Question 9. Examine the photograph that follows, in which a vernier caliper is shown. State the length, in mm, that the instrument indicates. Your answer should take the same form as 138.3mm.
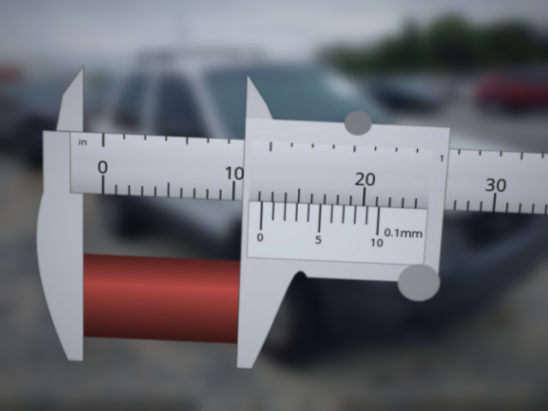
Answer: 12.2mm
